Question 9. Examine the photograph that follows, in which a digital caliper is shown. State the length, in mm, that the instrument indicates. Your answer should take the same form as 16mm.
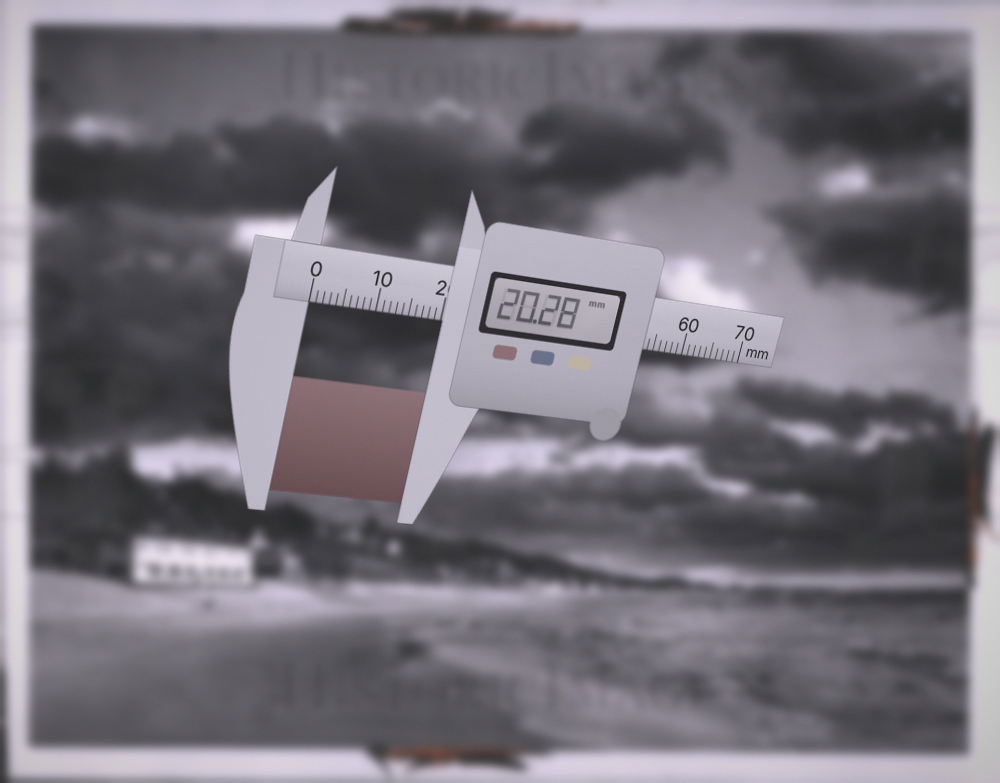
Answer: 20.28mm
